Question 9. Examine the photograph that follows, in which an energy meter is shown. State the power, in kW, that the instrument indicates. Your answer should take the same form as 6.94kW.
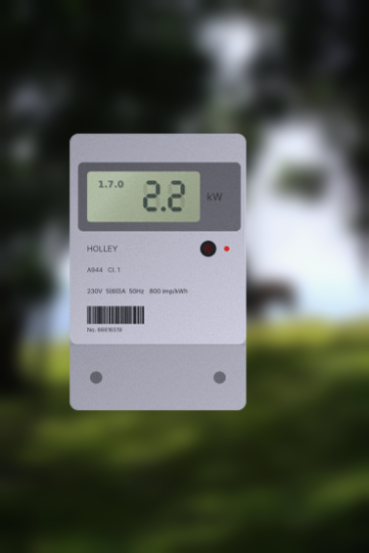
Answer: 2.2kW
